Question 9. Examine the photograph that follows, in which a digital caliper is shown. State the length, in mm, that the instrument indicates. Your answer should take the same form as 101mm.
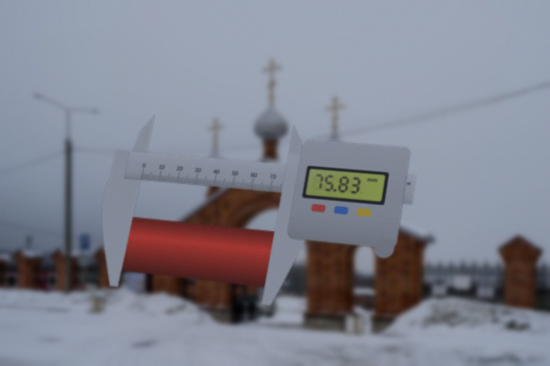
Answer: 75.83mm
